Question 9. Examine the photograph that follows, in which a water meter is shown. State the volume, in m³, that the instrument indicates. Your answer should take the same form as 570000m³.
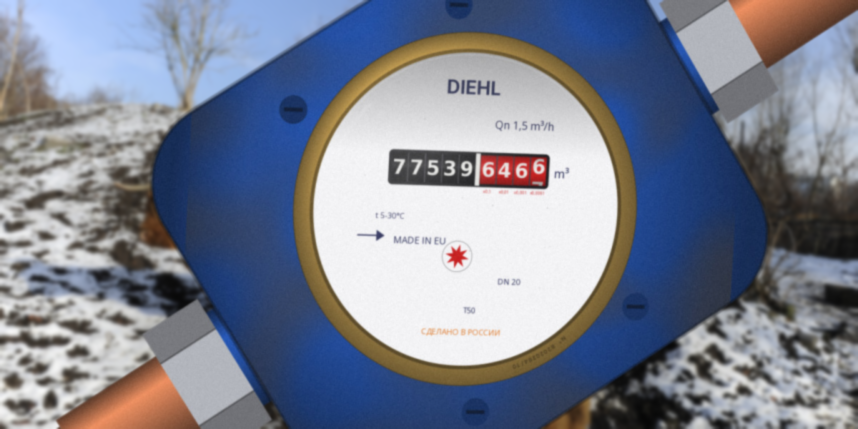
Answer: 77539.6466m³
